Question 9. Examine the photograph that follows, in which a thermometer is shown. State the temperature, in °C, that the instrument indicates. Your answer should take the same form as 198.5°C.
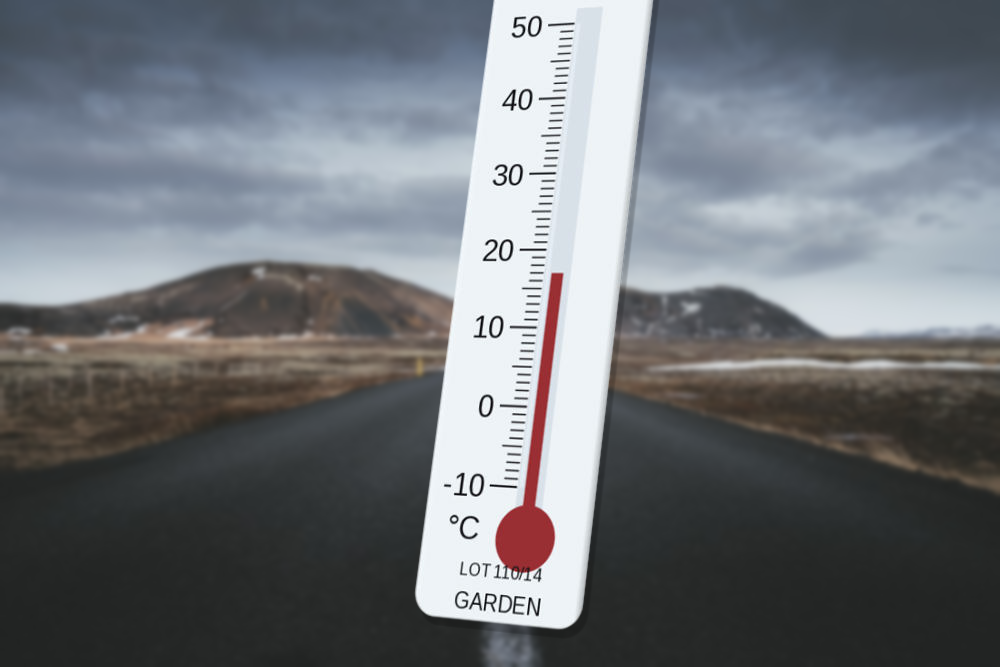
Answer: 17°C
